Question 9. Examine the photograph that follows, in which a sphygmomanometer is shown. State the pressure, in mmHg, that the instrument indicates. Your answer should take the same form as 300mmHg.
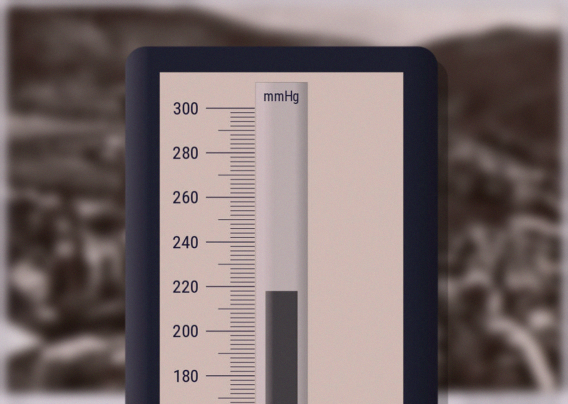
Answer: 218mmHg
